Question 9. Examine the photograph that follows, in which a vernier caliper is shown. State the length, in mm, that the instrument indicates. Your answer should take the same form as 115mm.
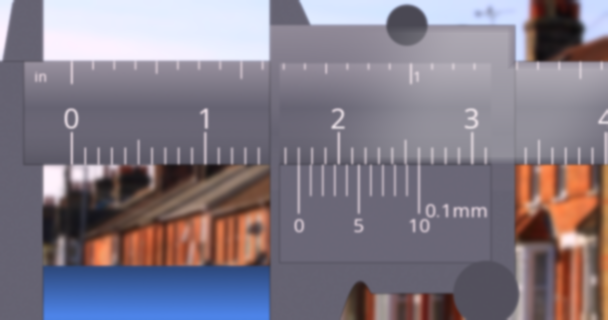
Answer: 17.0mm
